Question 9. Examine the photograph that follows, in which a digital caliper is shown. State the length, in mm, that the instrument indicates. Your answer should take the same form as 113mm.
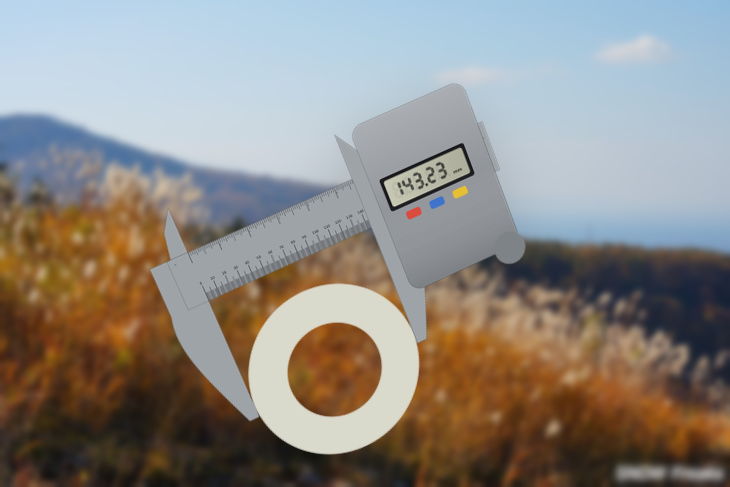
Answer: 143.23mm
